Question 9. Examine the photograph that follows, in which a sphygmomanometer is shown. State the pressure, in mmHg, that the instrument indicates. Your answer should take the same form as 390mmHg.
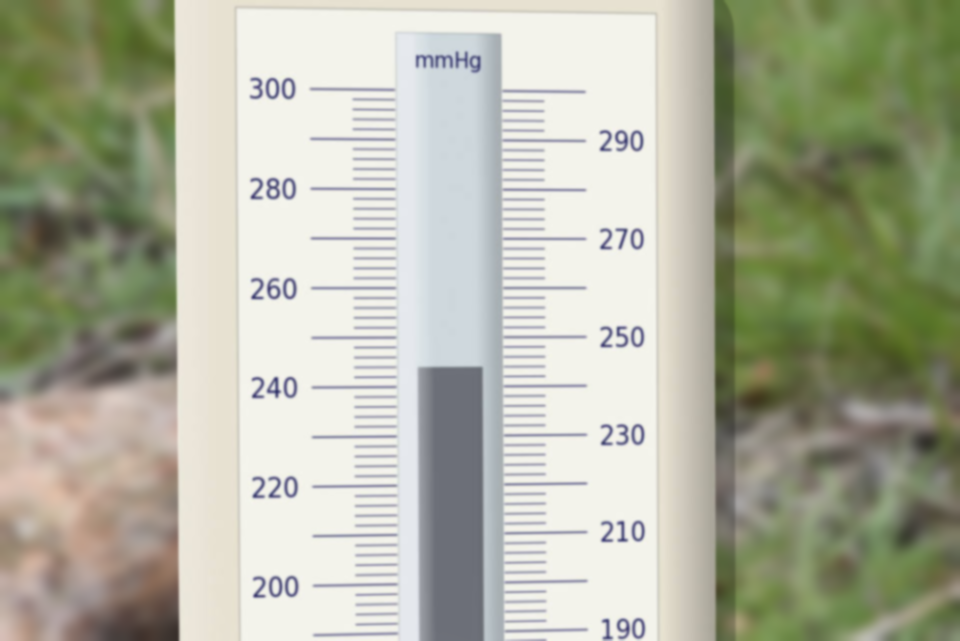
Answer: 244mmHg
